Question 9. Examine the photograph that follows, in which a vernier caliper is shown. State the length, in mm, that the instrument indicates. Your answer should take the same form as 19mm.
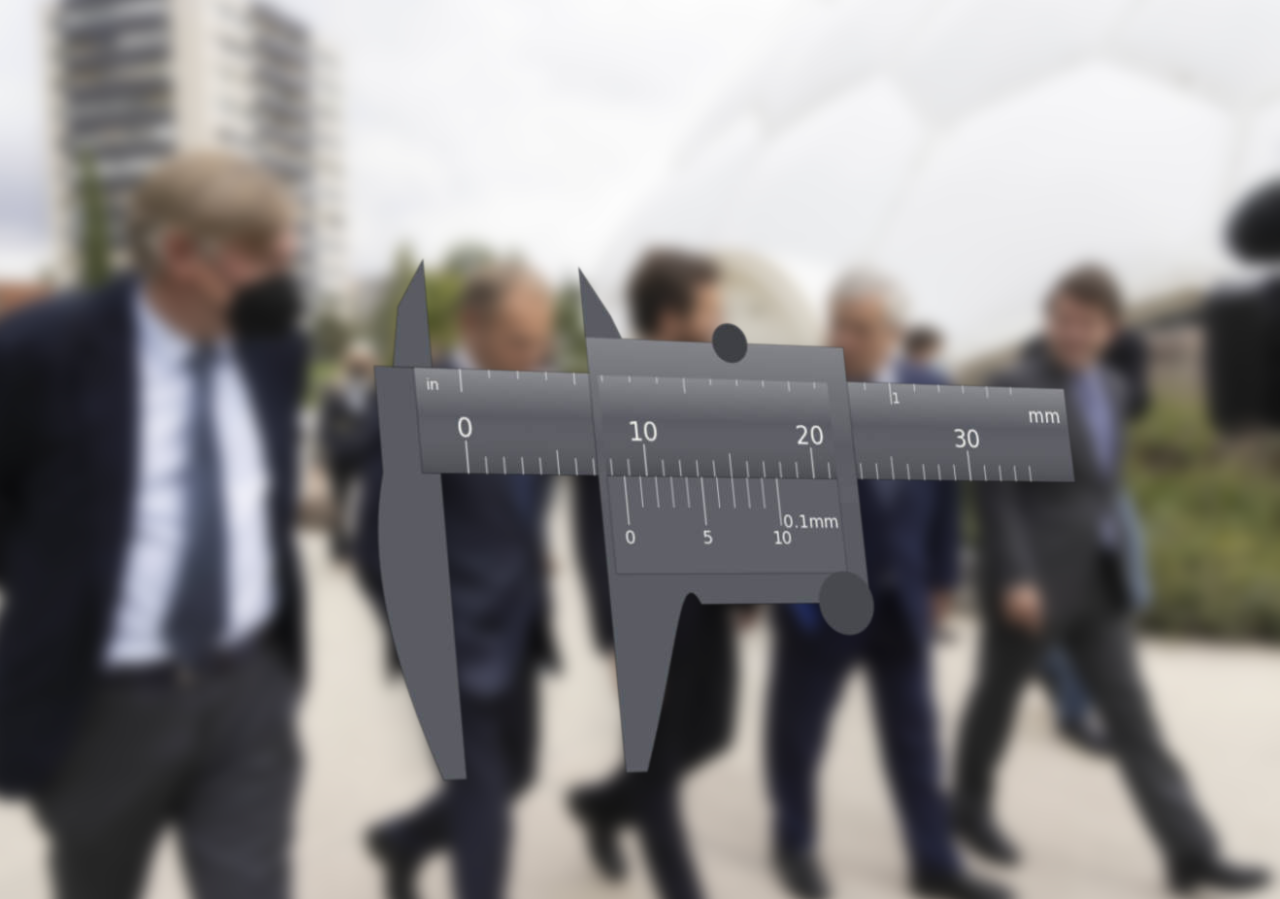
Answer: 8.7mm
